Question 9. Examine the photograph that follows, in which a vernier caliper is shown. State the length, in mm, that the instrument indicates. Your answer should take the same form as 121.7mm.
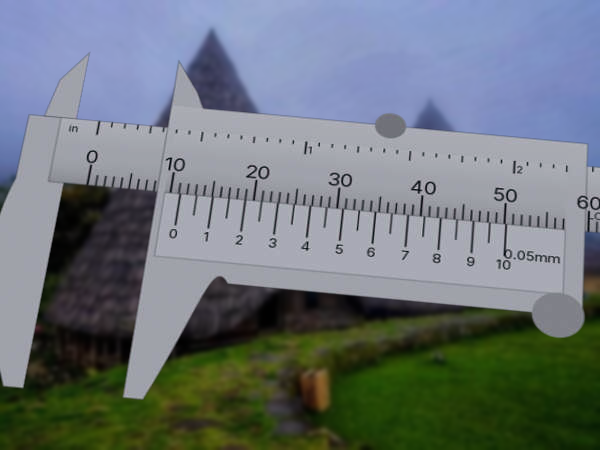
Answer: 11.2mm
